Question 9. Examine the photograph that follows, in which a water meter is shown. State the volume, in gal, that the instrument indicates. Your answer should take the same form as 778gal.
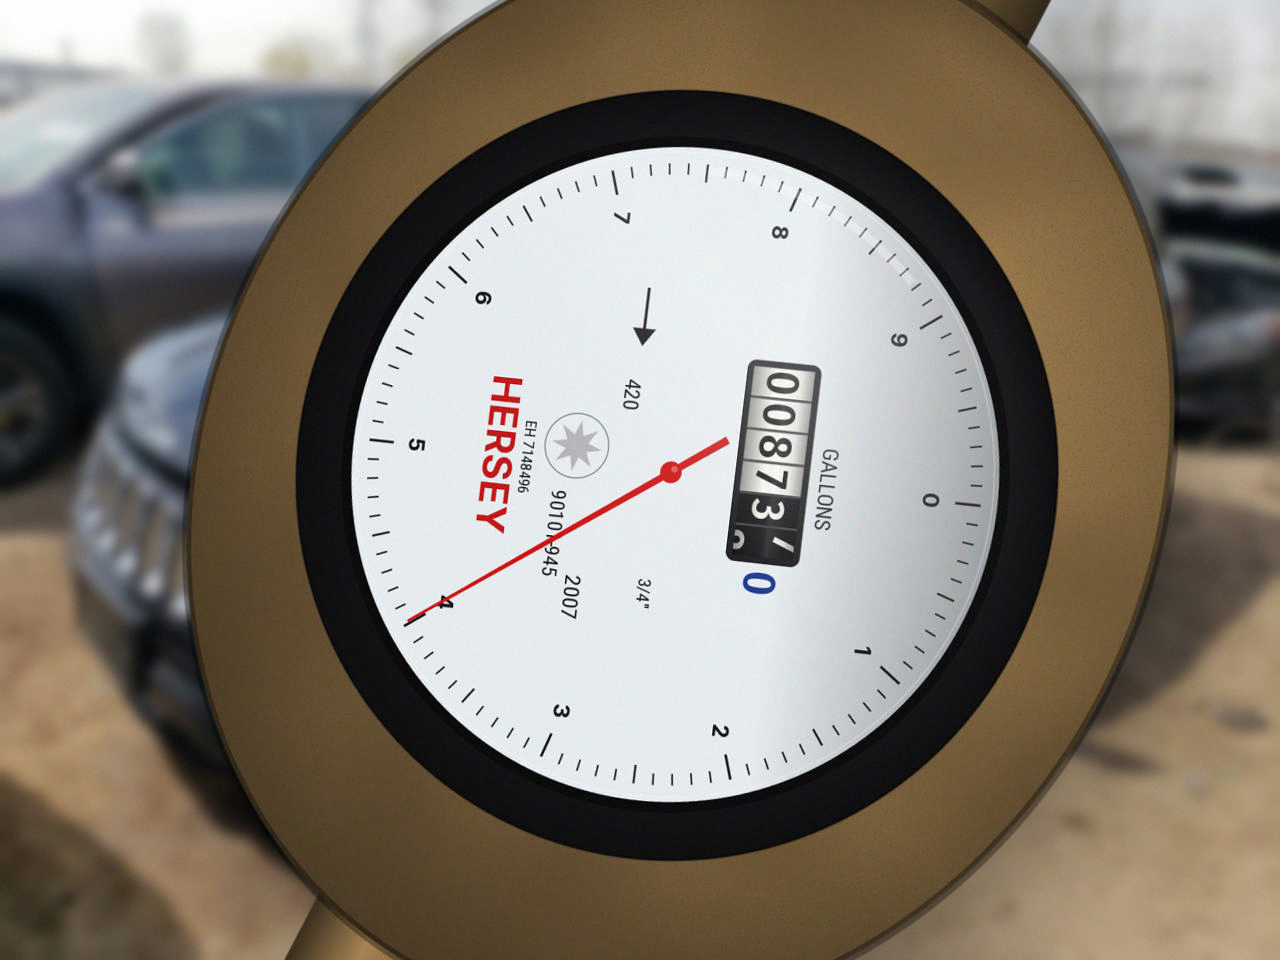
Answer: 87374.0gal
